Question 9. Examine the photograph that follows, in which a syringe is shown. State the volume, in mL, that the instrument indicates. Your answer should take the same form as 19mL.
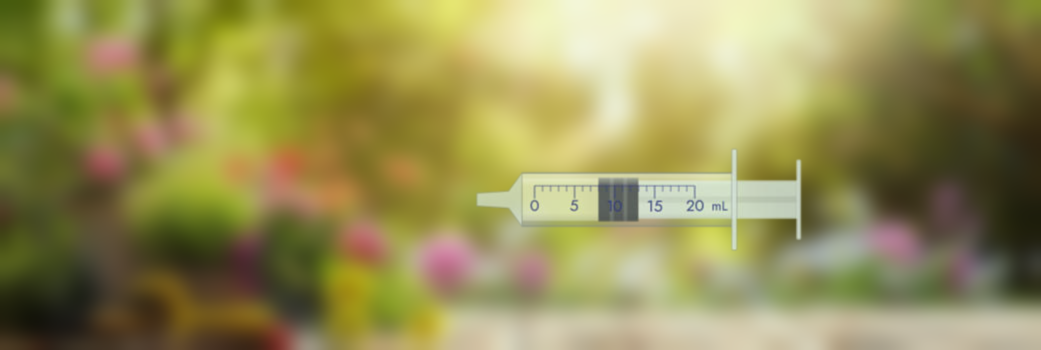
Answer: 8mL
